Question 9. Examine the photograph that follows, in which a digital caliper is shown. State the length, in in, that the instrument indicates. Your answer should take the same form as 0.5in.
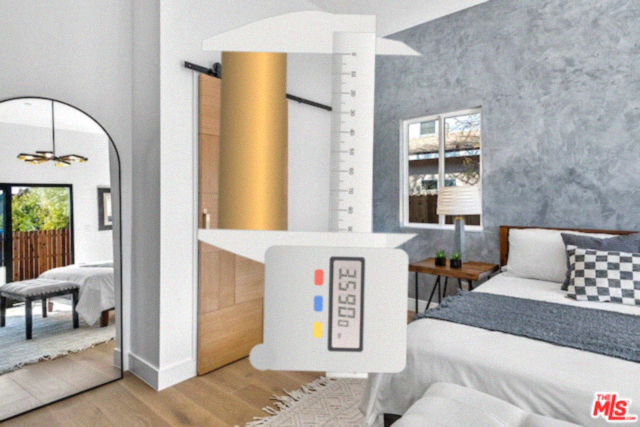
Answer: 3.5900in
